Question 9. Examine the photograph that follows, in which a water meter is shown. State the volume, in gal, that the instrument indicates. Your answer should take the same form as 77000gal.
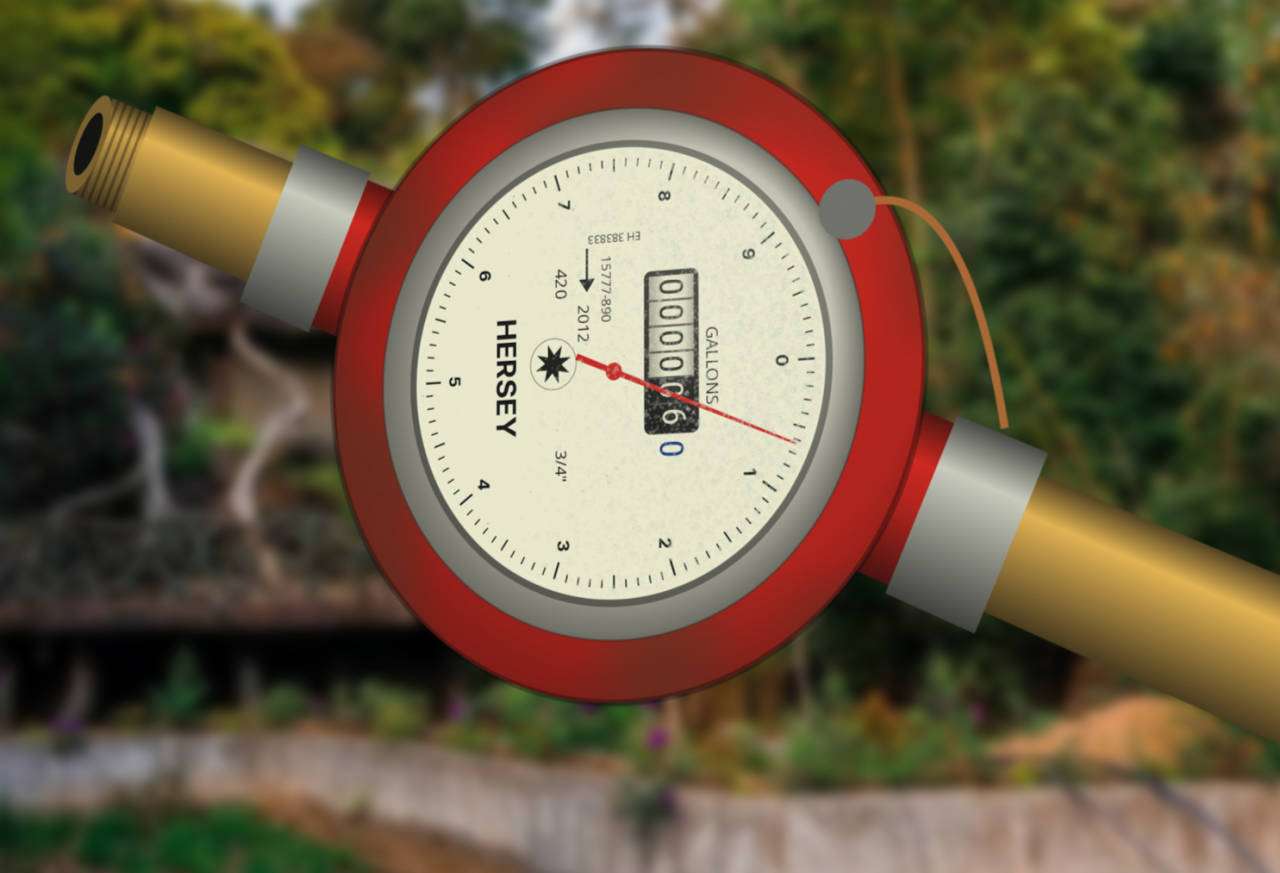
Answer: 60.6gal
